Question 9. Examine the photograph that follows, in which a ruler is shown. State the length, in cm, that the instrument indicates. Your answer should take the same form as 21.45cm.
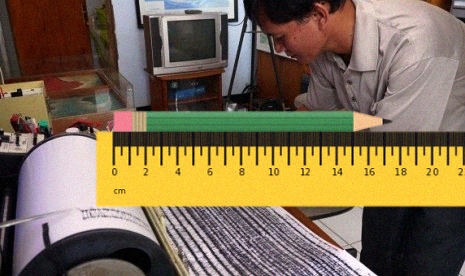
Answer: 17.5cm
